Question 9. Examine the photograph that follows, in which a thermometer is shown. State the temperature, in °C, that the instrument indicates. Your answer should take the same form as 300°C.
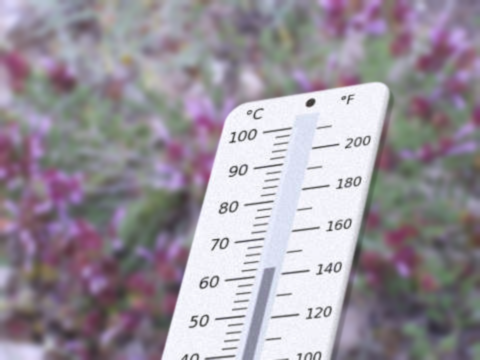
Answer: 62°C
